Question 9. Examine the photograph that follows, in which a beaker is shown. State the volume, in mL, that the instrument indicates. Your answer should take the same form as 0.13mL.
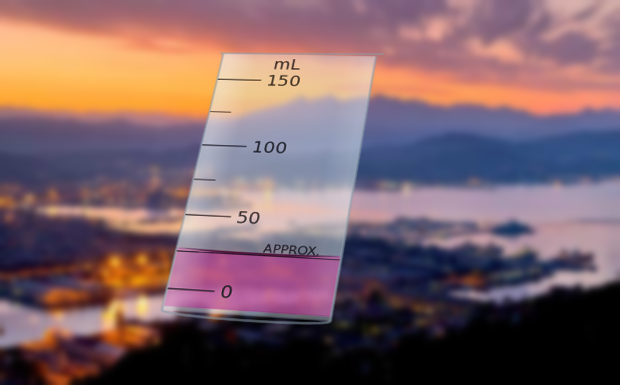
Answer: 25mL
